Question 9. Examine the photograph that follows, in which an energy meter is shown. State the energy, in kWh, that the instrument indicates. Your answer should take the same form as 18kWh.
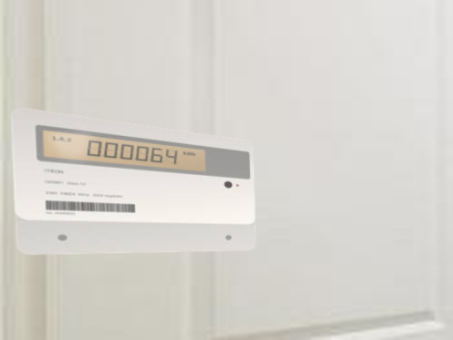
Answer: 64kWh
